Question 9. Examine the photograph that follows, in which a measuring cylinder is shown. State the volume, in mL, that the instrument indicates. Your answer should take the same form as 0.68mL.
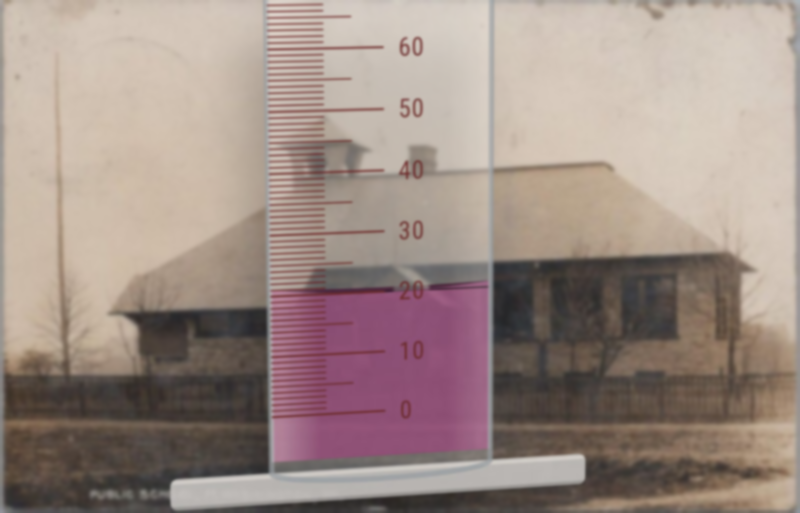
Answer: 20mL
